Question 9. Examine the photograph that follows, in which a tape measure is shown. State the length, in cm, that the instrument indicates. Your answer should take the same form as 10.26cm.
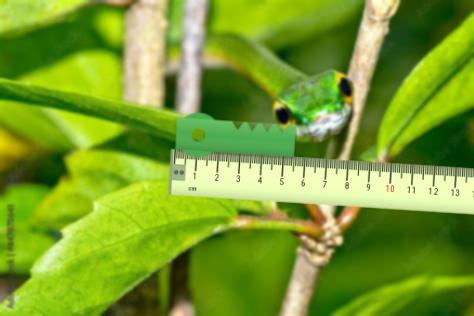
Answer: 5.5cm
